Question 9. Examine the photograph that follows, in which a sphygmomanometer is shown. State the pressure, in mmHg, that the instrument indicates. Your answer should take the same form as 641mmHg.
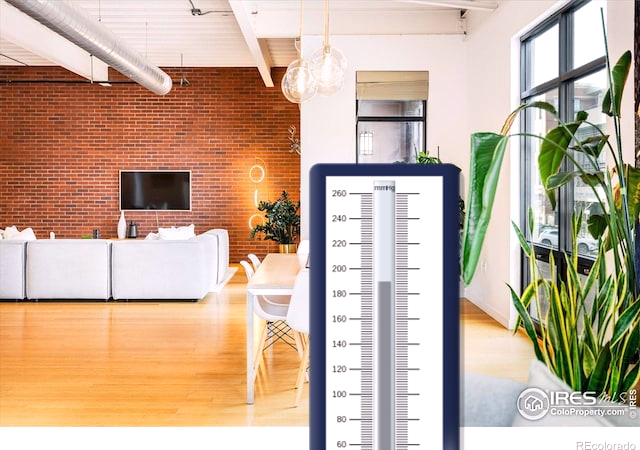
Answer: 190mmHg
